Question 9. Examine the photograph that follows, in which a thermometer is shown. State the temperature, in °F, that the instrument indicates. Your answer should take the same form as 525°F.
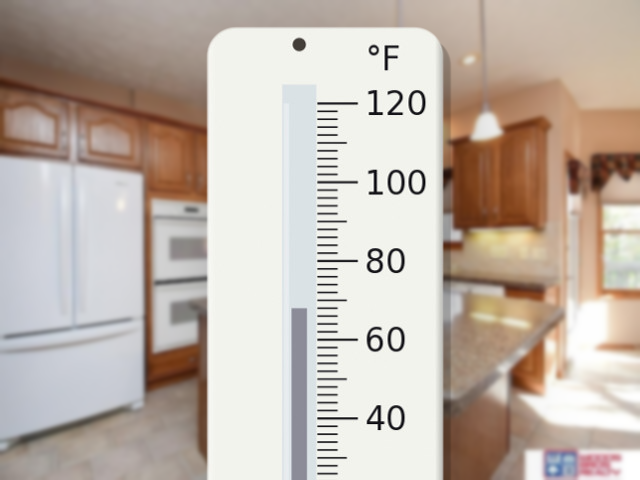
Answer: 68°F
